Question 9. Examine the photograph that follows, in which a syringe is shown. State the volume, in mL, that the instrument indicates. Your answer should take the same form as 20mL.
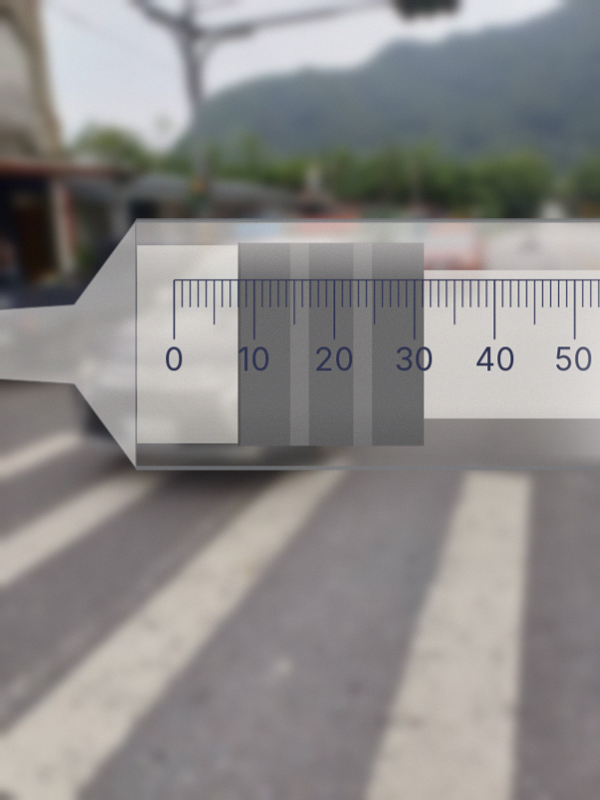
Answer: 8mL
